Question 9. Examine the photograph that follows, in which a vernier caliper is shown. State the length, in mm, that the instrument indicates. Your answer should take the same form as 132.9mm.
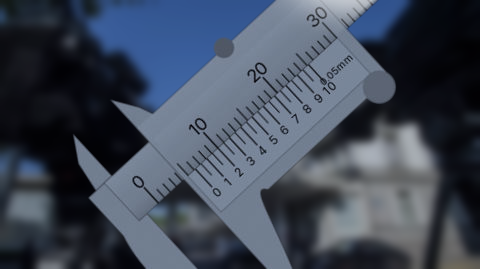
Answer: 6.2mm
